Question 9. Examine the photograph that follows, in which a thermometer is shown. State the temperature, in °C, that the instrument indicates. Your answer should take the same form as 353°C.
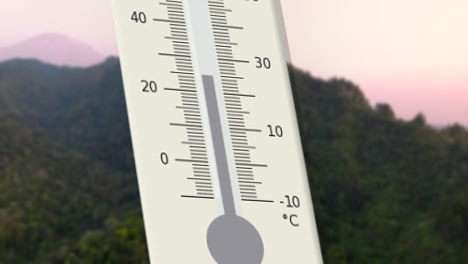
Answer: 25°C
